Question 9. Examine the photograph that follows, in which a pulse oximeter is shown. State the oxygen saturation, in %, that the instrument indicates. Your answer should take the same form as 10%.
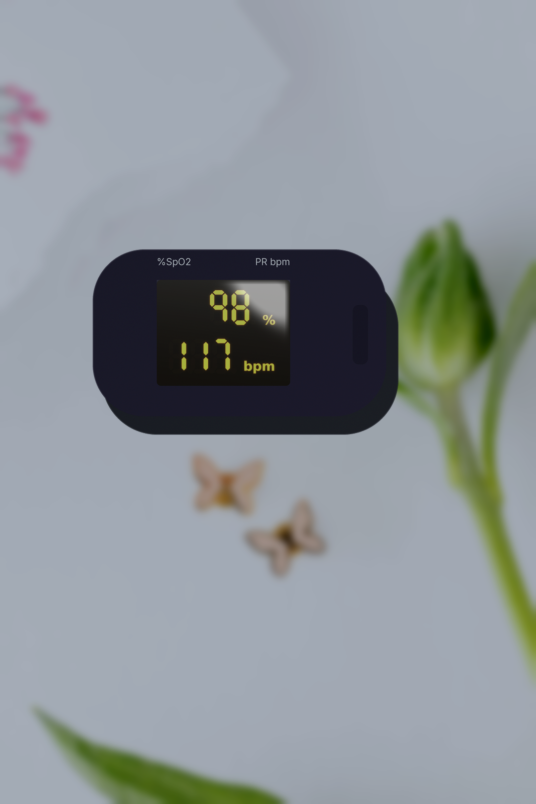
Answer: 98%
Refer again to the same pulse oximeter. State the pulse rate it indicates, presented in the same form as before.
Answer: 117bpm
